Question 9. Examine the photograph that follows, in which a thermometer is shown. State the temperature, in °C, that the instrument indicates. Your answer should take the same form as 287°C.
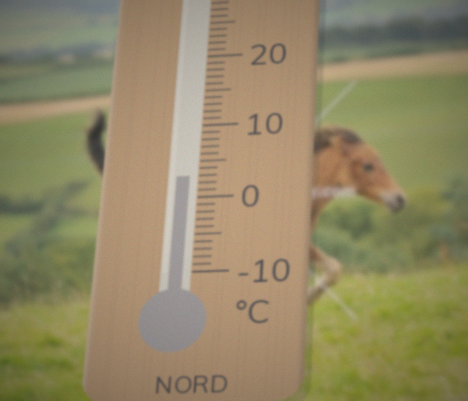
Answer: 3°C
